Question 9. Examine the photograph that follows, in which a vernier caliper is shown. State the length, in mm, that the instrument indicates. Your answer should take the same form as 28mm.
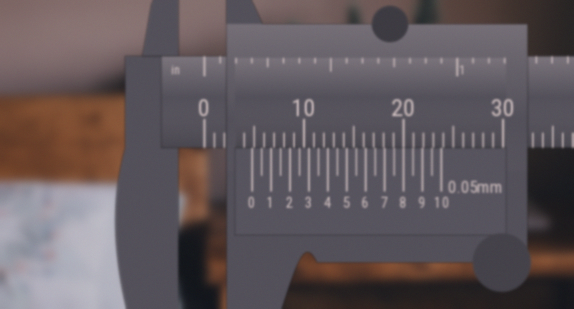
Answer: 4.8mm
